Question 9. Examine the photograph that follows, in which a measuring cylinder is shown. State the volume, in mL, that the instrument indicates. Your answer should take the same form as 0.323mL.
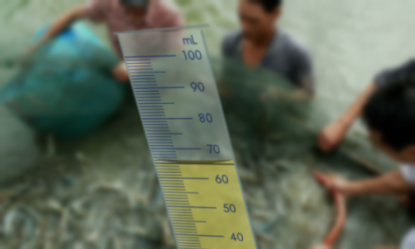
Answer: 65mL
